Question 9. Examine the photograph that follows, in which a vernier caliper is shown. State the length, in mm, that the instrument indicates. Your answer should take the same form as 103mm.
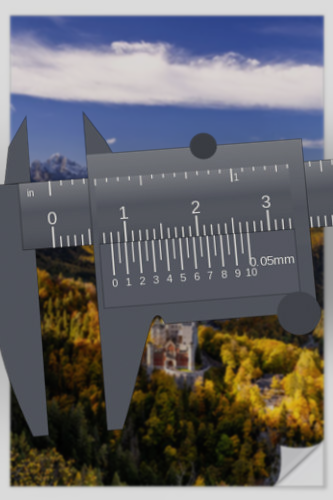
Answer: 8.0mm
